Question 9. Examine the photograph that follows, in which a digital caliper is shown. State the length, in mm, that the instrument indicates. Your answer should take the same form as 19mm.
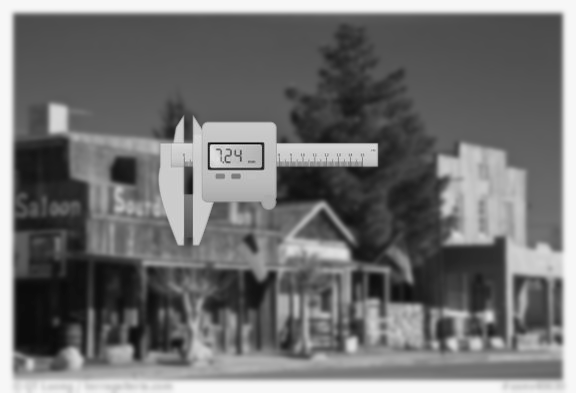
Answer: 7.24mm
